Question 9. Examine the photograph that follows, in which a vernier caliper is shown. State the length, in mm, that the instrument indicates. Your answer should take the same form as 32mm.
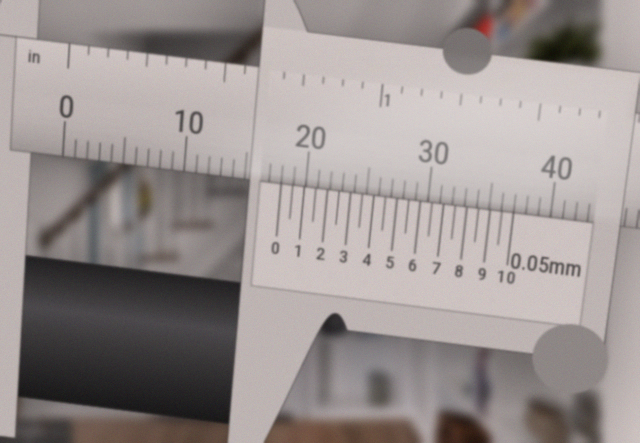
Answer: 18.0mm
